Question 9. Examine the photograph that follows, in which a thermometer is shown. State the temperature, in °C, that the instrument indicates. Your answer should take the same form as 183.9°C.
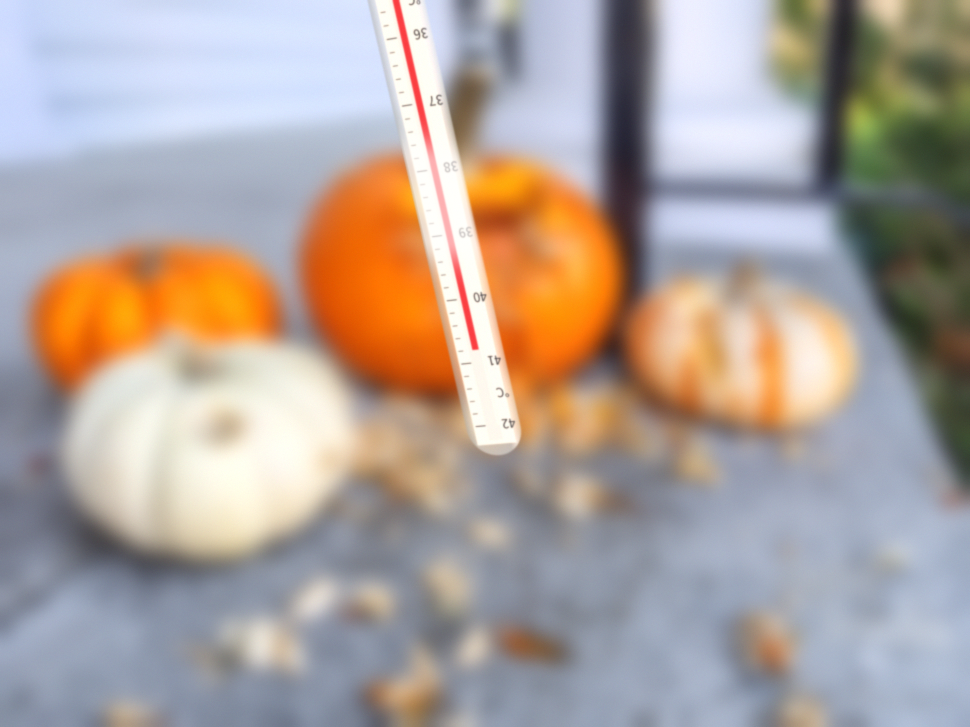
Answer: 40.8°C
